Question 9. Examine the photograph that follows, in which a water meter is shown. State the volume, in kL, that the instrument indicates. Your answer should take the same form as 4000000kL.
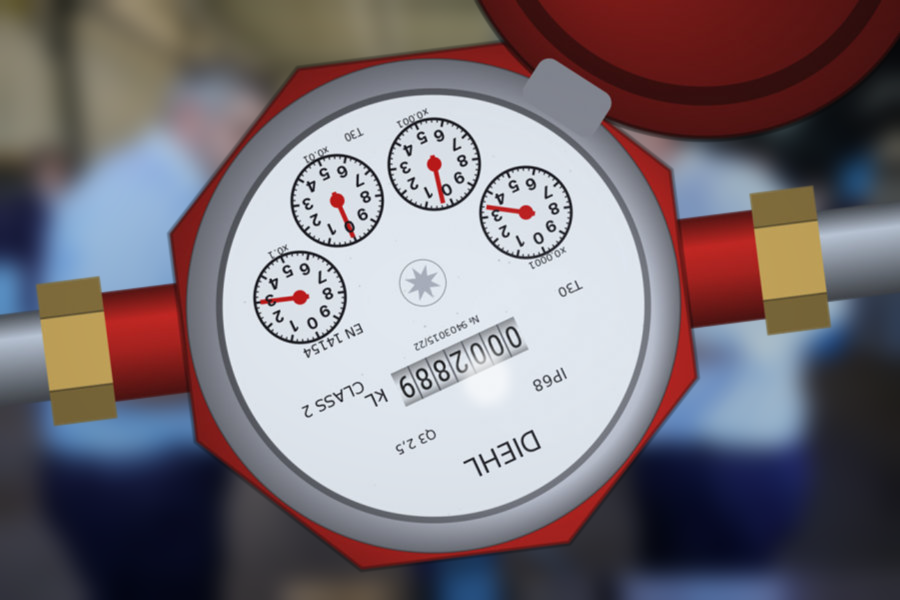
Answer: 2889.3003kL
